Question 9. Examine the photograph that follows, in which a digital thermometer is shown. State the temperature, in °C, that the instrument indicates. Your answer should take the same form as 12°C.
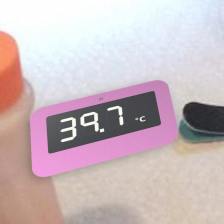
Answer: 39.7°C
